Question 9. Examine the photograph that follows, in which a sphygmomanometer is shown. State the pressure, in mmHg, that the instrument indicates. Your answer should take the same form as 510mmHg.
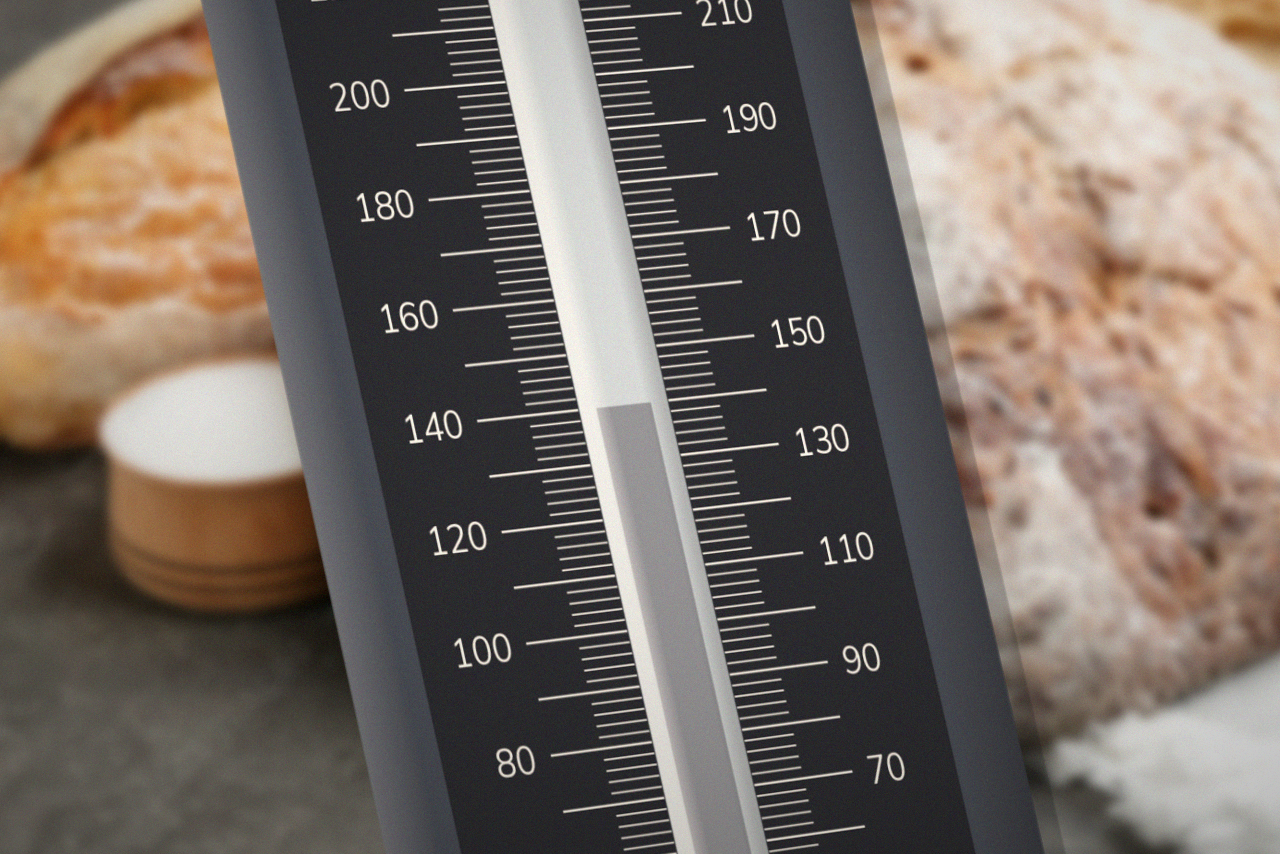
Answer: 140mmHg
